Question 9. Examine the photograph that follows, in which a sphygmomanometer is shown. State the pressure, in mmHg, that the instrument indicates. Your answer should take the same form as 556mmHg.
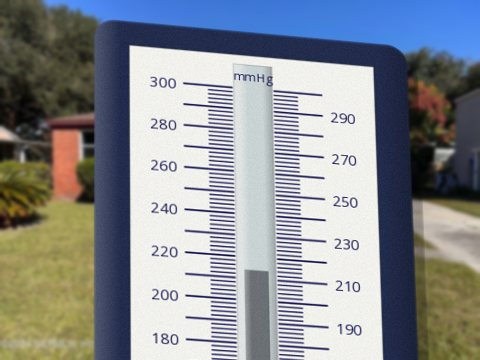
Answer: 214mmHg
